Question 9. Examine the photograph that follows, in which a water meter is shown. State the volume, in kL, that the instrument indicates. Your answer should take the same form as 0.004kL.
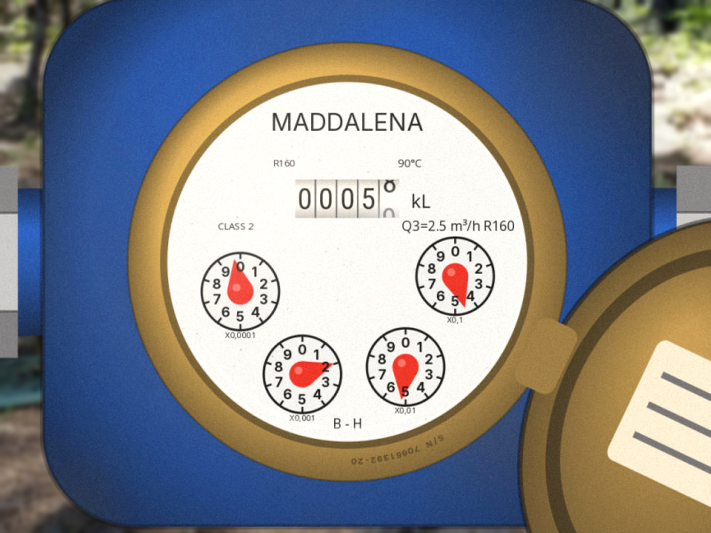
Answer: 58.4519kL
